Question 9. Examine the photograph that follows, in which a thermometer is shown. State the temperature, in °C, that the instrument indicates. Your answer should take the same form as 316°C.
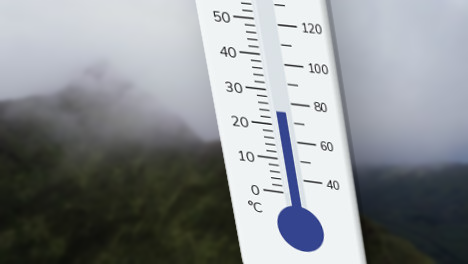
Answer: 24°C
